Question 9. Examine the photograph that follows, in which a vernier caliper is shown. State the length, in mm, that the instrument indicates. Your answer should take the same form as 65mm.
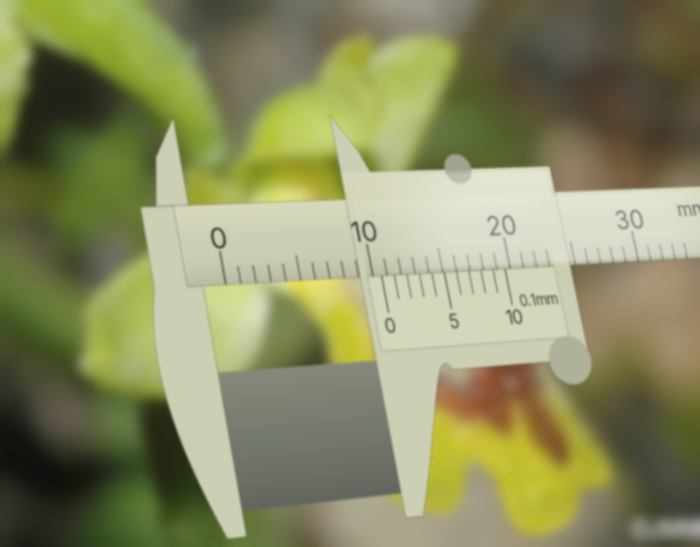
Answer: 10.6mm
